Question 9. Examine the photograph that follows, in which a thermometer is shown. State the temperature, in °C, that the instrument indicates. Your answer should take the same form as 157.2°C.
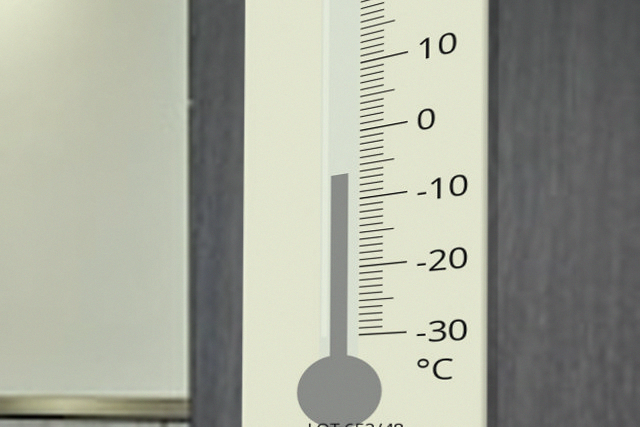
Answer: -6°C
